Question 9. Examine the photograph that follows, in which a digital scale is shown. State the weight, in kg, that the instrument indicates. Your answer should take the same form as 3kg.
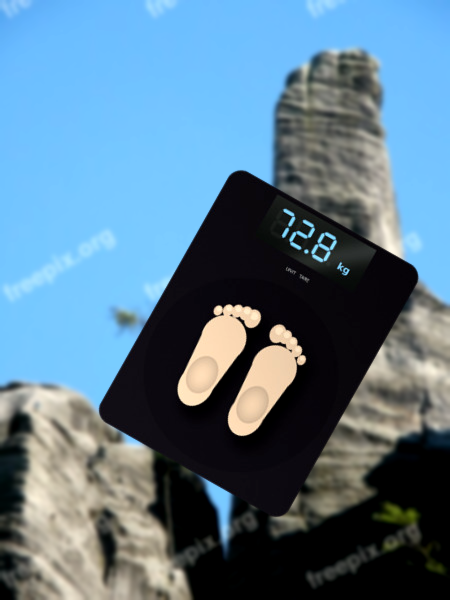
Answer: 72.8kg
